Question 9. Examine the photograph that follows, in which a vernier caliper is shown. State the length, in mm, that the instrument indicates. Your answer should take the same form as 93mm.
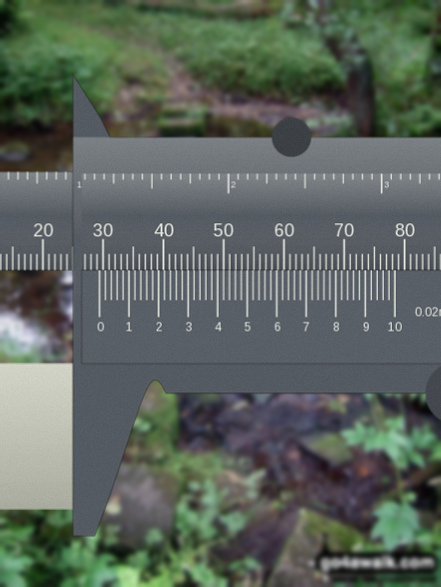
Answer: 29.4mm
